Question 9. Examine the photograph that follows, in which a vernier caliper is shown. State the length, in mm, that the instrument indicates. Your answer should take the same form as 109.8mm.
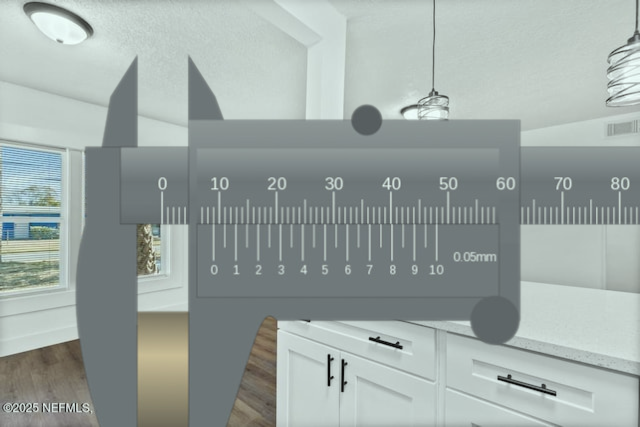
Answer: 9.0mm
